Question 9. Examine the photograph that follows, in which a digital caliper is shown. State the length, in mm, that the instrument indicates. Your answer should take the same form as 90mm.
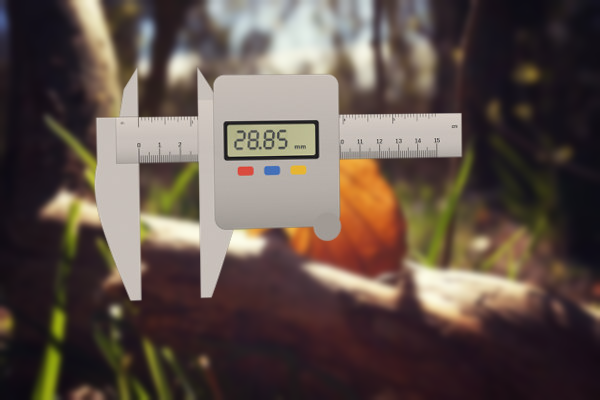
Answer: 28.85mm
